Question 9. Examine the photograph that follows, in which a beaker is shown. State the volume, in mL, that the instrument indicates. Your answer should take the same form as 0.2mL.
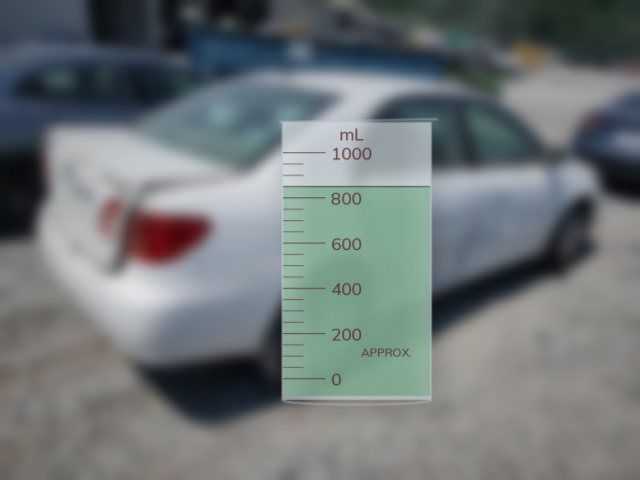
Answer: 850mL
